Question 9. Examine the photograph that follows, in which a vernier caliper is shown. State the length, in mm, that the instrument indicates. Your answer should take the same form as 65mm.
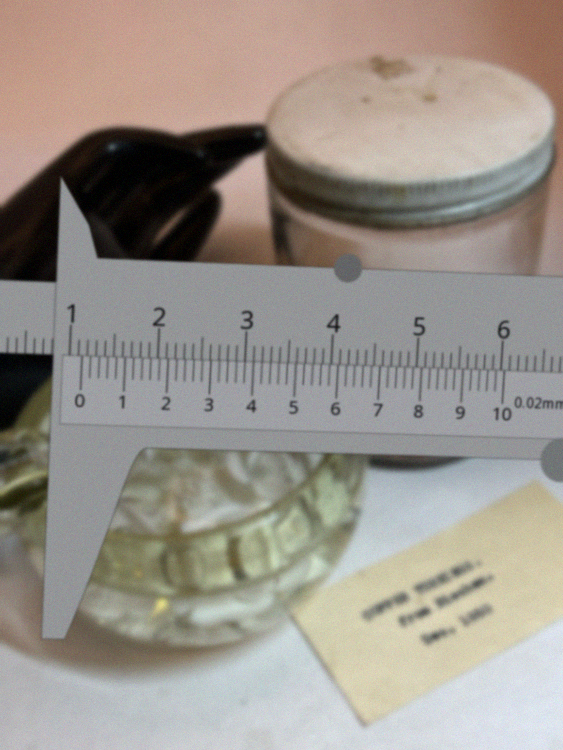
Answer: 11.4mm
